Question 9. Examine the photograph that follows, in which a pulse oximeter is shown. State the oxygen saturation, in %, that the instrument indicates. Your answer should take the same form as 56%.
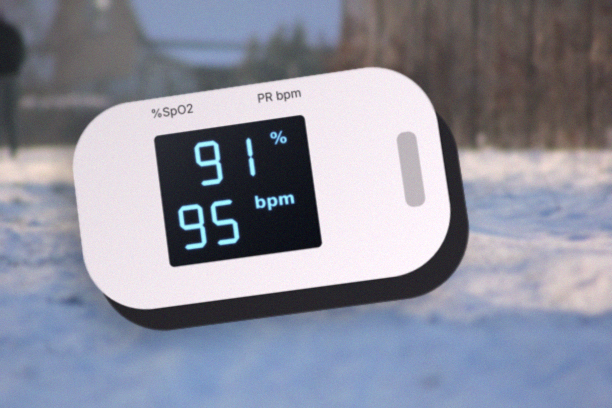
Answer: 91%
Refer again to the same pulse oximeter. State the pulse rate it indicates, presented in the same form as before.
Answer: 95bpm
